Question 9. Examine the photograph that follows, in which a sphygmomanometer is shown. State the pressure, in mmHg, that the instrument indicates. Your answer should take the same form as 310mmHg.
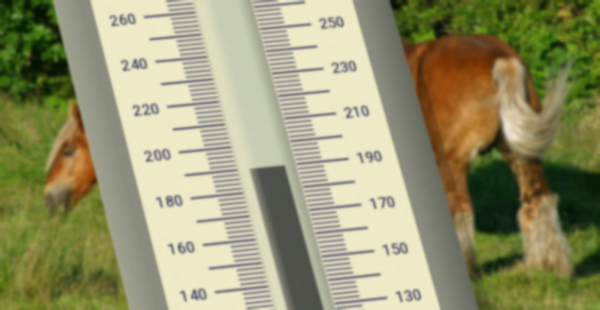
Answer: 190mmHg
